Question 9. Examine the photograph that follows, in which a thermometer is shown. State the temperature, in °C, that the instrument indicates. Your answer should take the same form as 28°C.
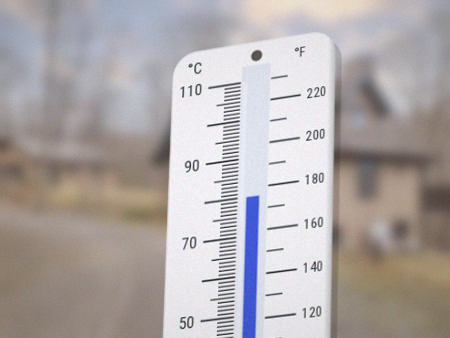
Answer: 80°C
